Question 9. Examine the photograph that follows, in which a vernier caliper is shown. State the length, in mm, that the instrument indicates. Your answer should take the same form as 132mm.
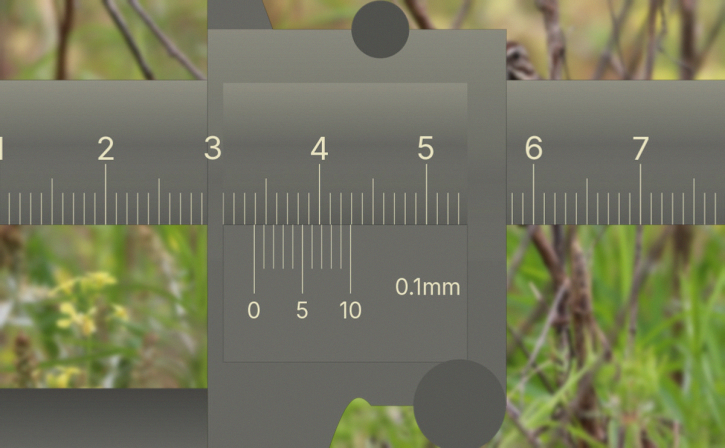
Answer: 33.9mm
